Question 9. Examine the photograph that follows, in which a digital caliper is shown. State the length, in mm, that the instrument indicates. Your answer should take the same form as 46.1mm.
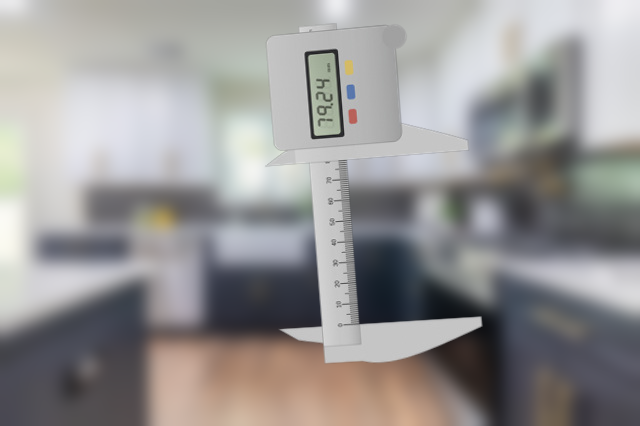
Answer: 79.24mm
